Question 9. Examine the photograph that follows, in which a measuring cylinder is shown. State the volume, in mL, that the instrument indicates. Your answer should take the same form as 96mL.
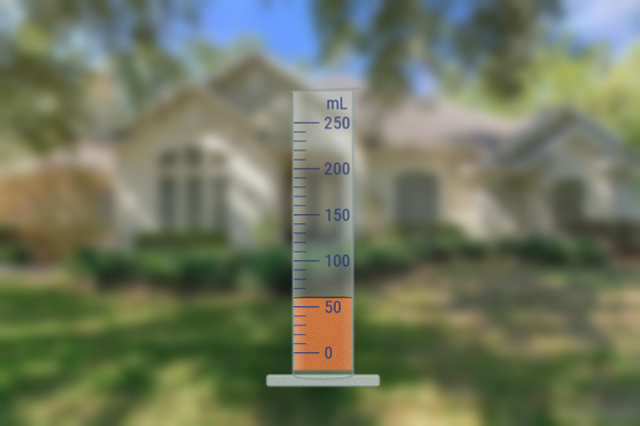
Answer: 60mL
